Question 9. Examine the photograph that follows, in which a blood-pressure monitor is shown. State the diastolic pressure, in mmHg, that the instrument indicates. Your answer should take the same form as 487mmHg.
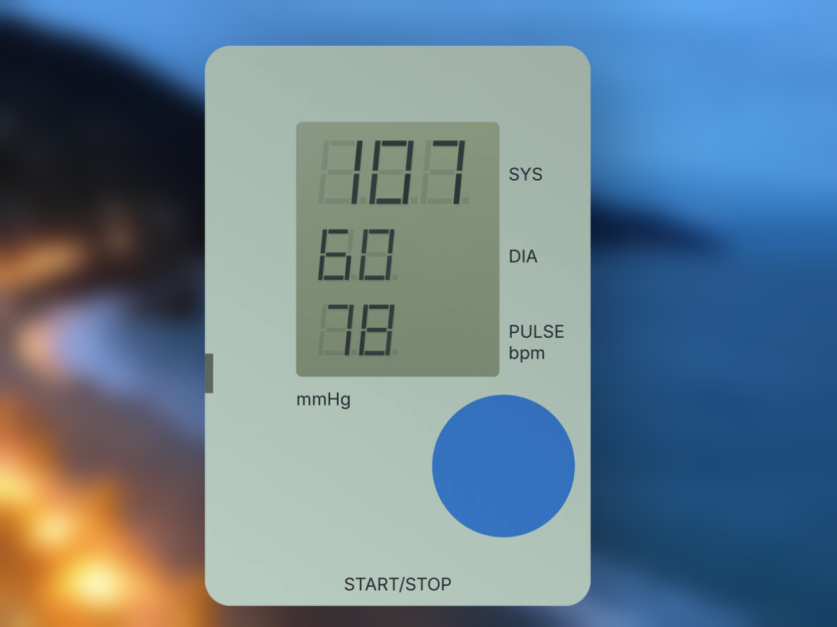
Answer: 60mmHg
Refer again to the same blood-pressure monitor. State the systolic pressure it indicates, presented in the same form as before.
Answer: 107mmHg
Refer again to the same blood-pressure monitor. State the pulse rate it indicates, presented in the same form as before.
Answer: 78bpm
